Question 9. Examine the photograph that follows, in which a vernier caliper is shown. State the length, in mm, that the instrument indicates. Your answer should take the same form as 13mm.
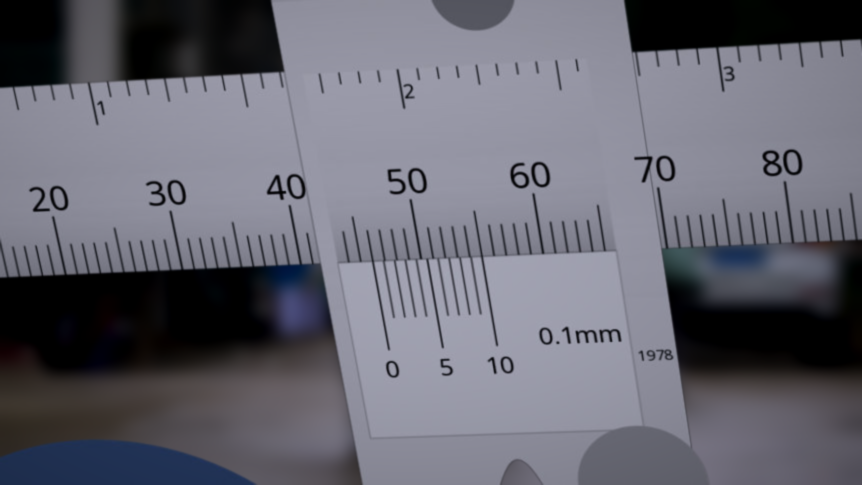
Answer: 46.0mm
